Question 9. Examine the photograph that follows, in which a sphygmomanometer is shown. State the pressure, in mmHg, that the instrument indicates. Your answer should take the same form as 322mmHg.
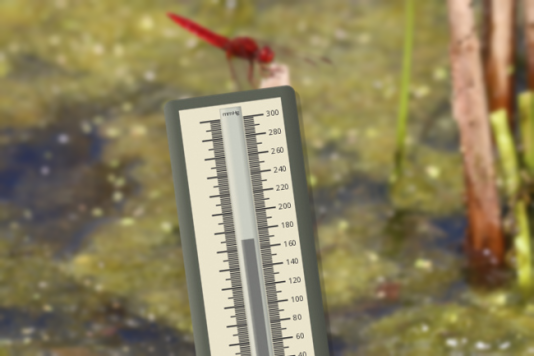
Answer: 170mmHg
